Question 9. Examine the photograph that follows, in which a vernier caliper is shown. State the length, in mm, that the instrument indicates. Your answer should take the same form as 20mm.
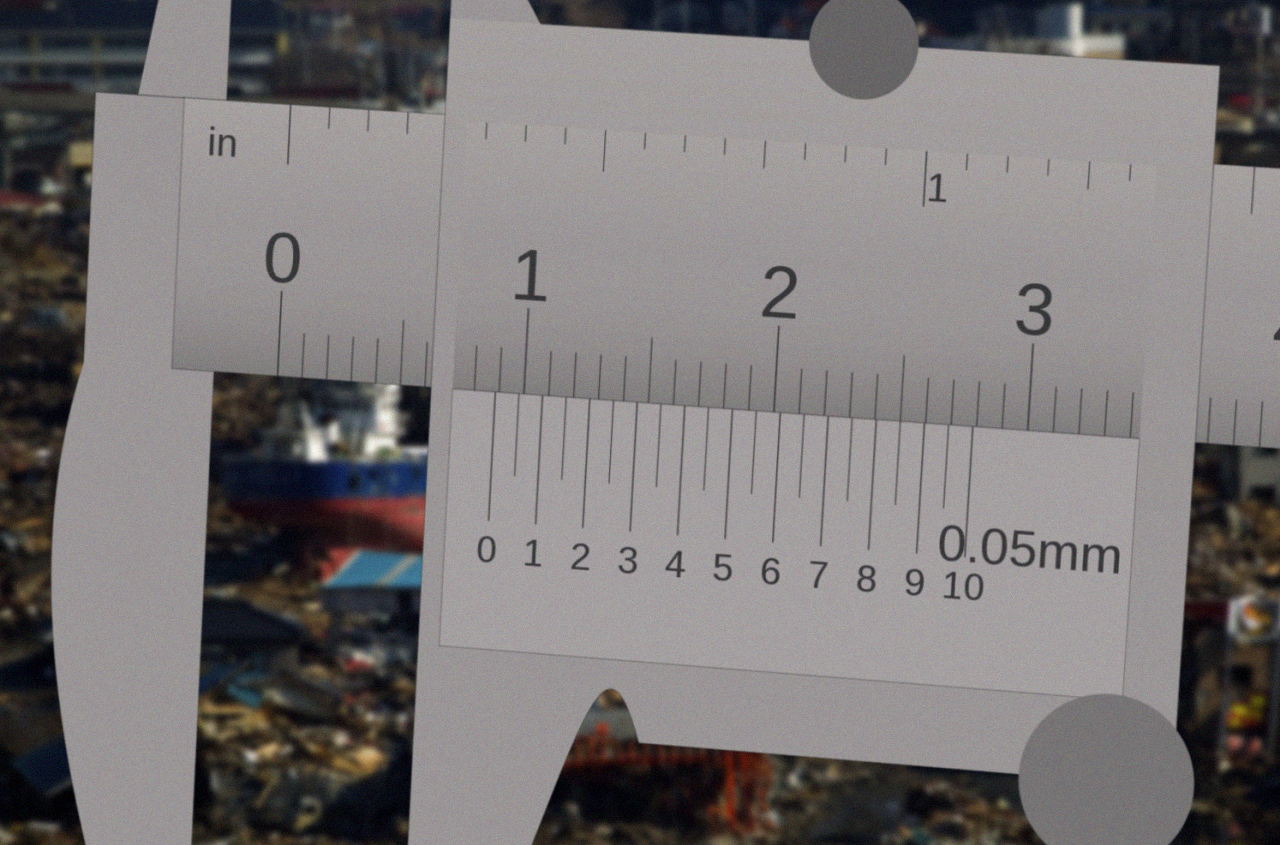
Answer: 8.85mm
